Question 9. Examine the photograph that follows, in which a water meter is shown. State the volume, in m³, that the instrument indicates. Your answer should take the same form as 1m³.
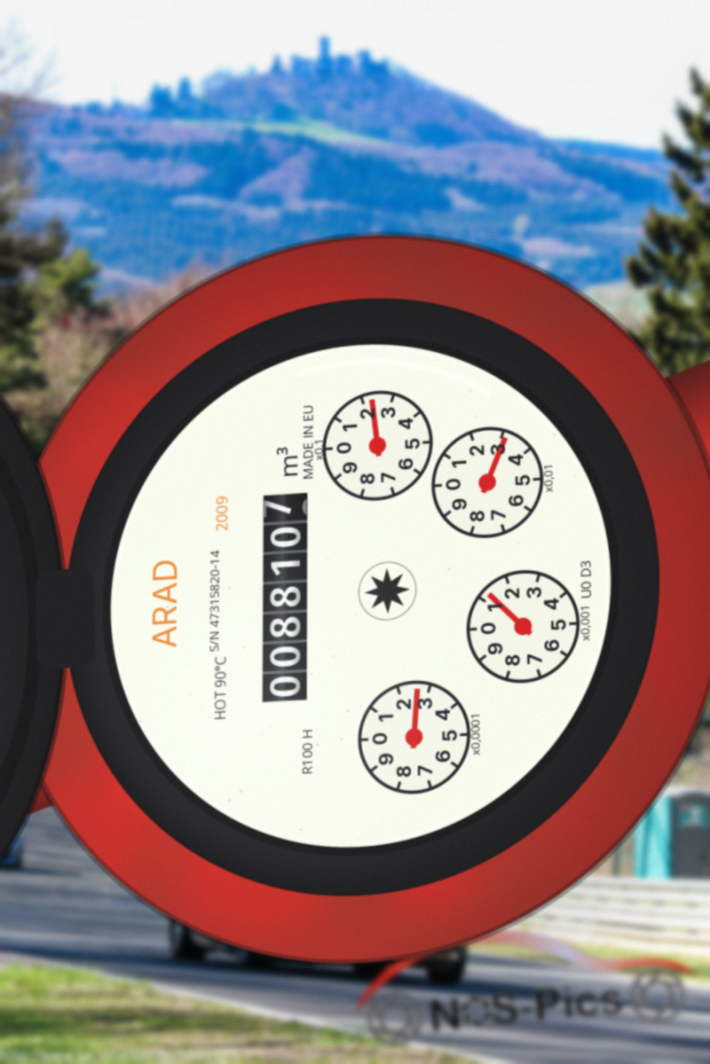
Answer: 88107.2312m³
